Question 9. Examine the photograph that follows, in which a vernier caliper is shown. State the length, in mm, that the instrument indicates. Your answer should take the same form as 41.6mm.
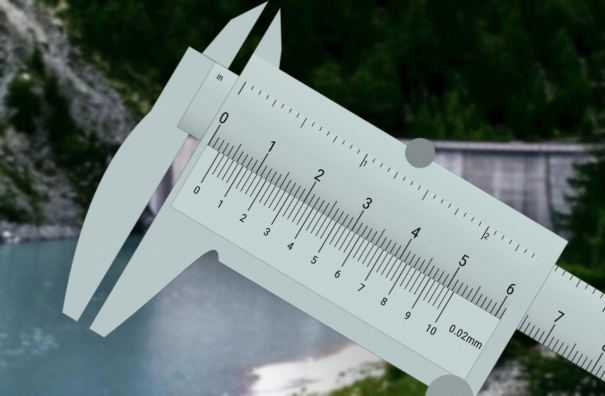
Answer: 2.4mm
